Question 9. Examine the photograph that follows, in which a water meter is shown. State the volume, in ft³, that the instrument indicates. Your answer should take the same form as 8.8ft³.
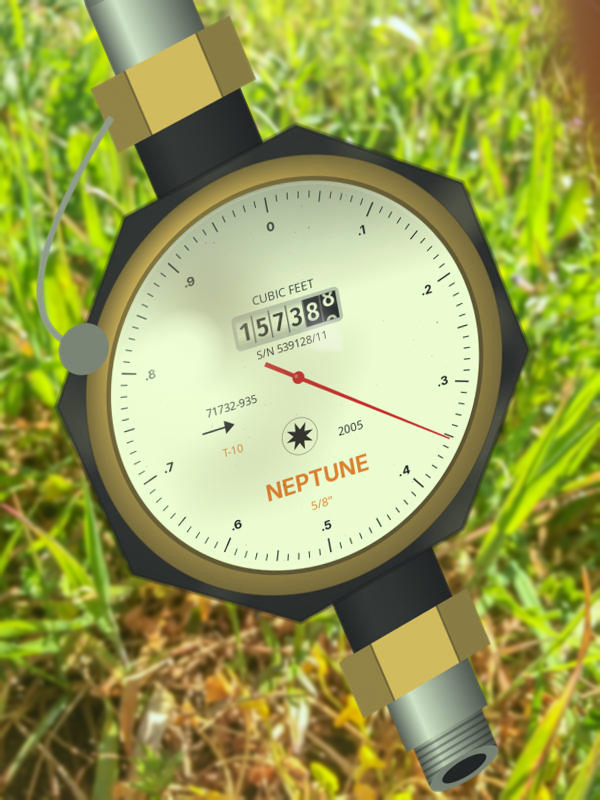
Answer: 157388.35ft³
